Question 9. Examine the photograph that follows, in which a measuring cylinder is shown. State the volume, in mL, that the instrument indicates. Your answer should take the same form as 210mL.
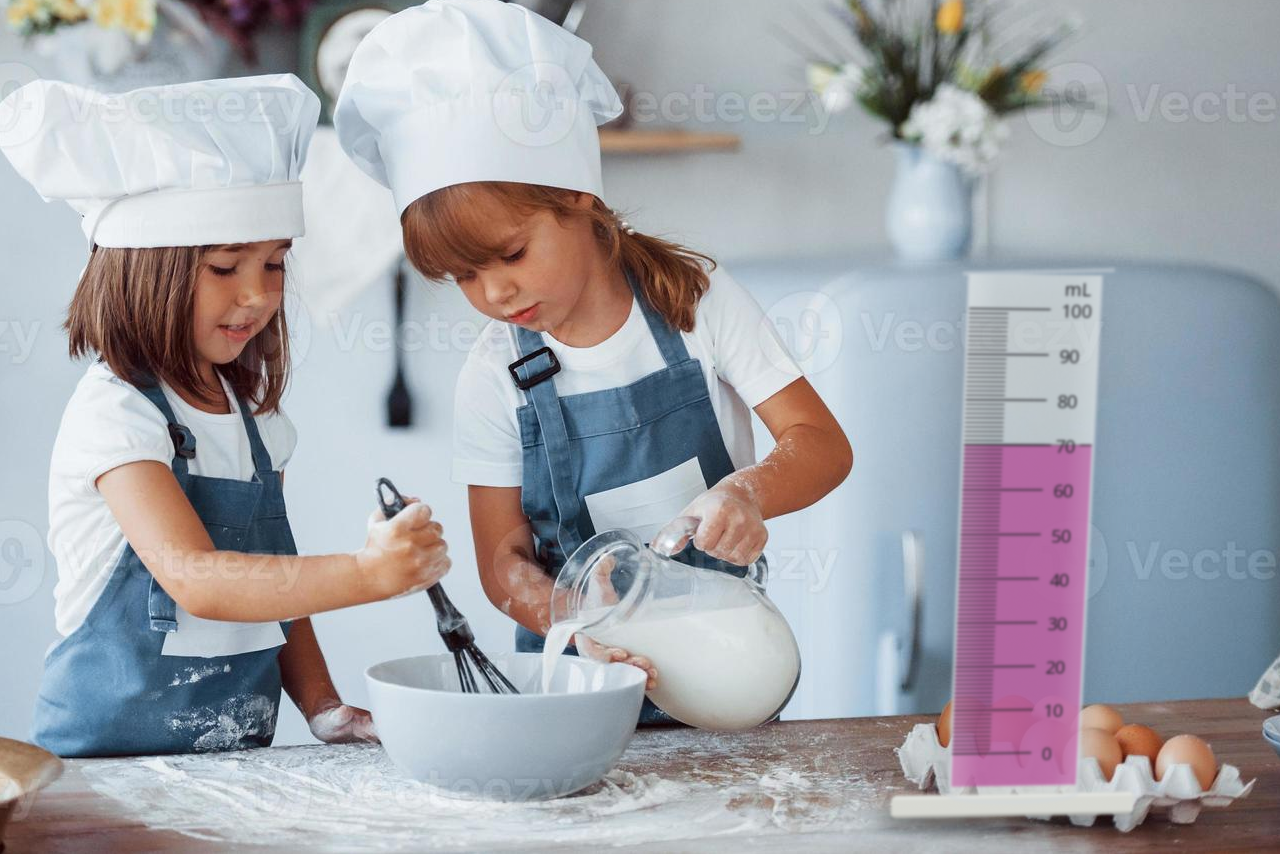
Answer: 70mL
